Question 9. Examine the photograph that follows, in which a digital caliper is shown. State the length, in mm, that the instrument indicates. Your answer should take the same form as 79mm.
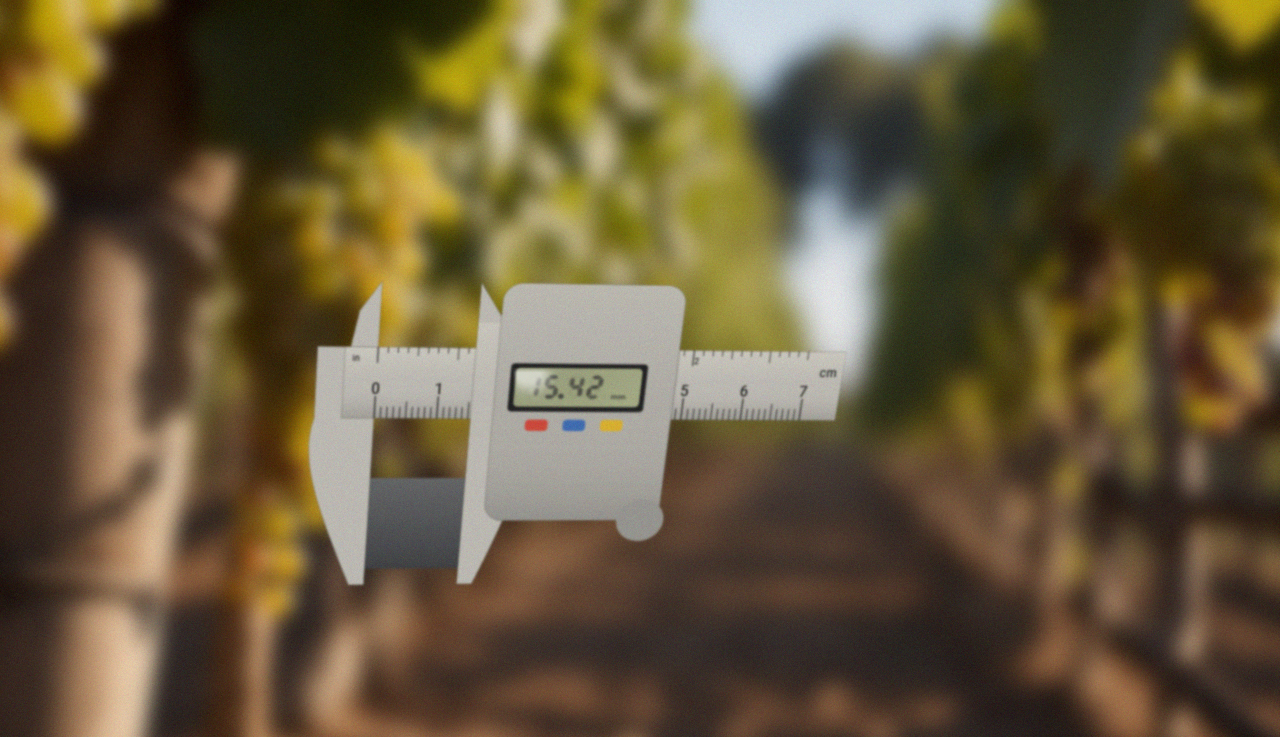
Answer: 15.42mm
